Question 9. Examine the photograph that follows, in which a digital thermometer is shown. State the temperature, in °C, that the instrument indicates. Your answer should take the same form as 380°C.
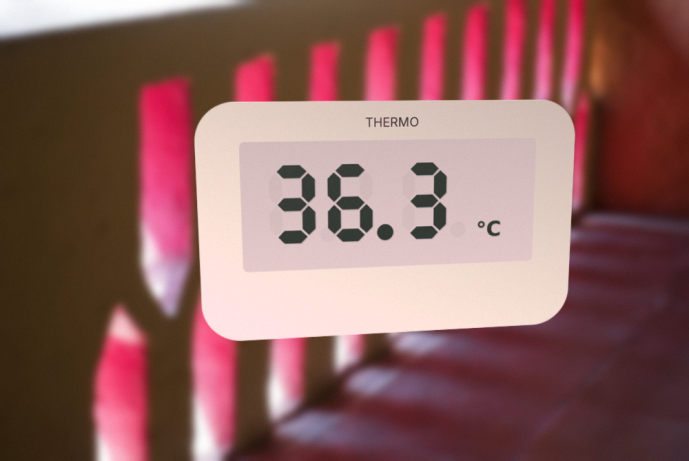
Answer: 36.3°C
